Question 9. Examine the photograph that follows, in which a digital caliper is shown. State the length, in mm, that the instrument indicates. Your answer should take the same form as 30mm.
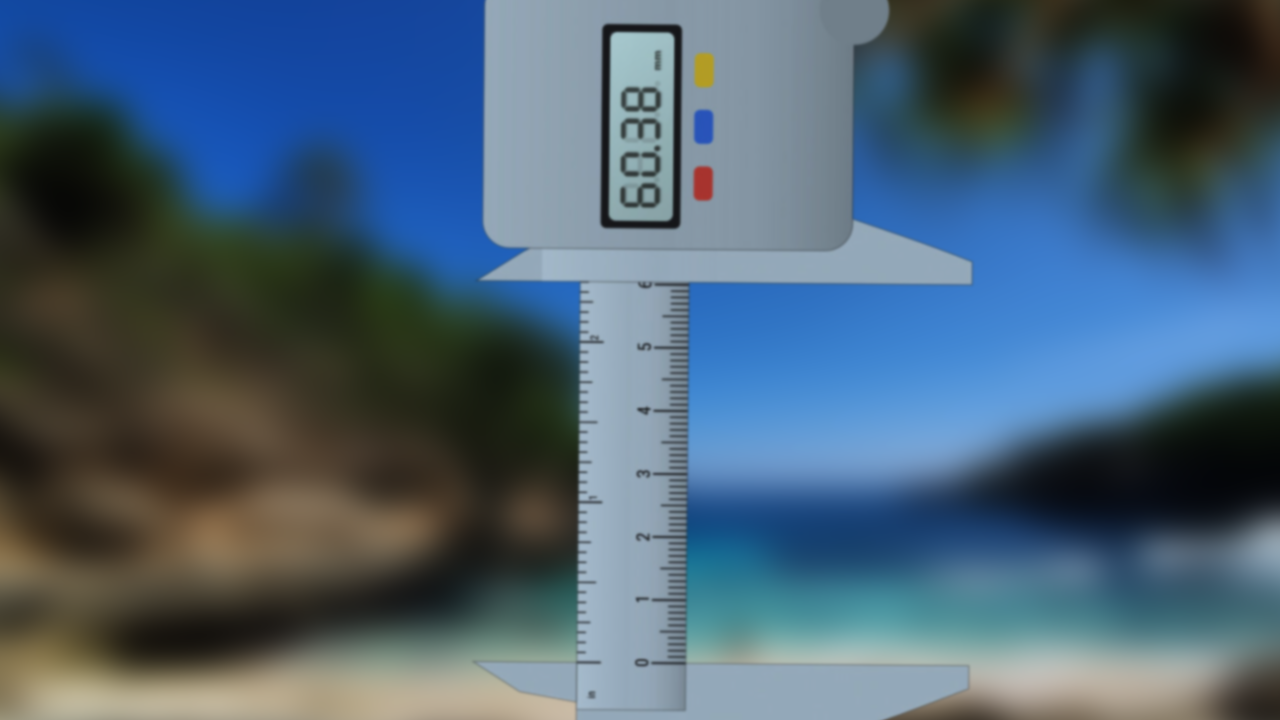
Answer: 60.38mm
